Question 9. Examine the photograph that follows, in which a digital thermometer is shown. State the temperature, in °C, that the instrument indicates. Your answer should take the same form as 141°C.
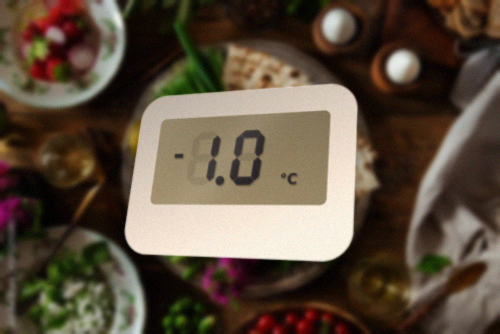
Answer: -1.0°C
